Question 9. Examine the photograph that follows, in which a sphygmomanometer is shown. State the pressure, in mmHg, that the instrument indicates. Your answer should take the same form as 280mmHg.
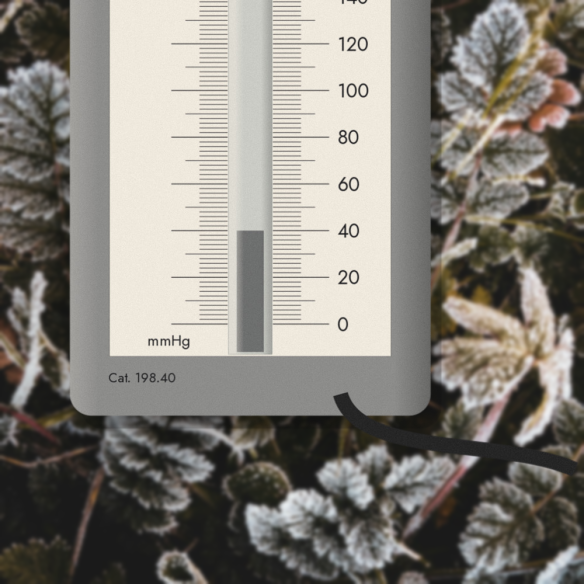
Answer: 40mmHg
